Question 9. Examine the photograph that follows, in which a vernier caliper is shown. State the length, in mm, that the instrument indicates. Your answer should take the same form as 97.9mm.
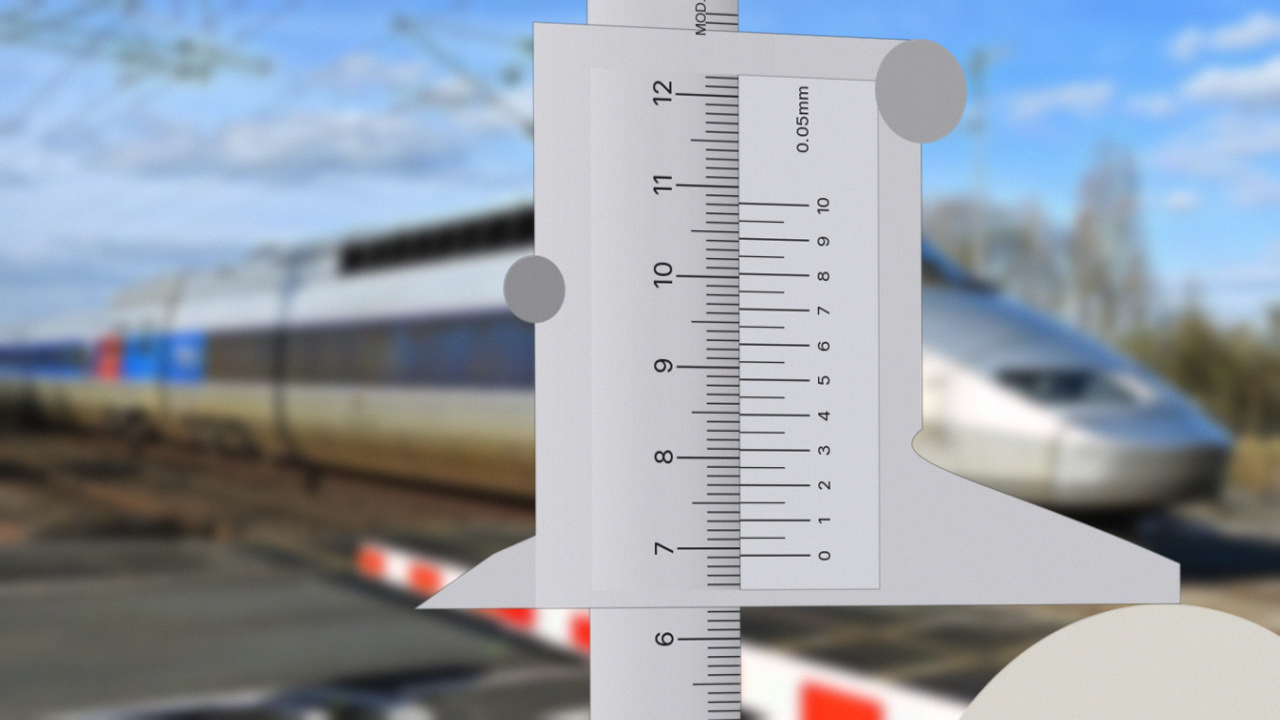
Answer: 69.2mm
